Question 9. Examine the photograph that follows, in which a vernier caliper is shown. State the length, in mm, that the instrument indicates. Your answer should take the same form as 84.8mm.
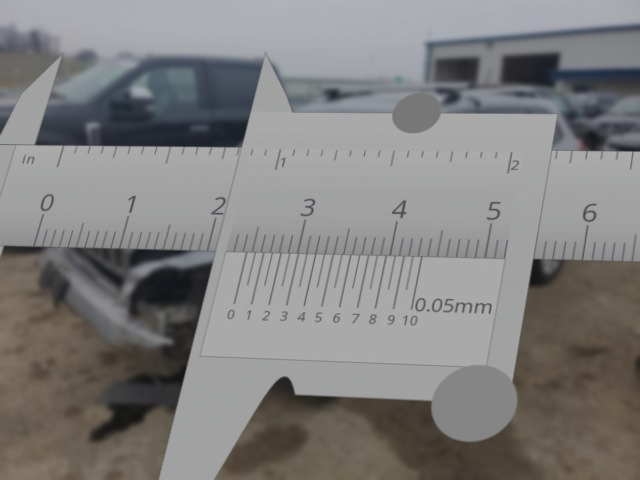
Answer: 24.4mm
